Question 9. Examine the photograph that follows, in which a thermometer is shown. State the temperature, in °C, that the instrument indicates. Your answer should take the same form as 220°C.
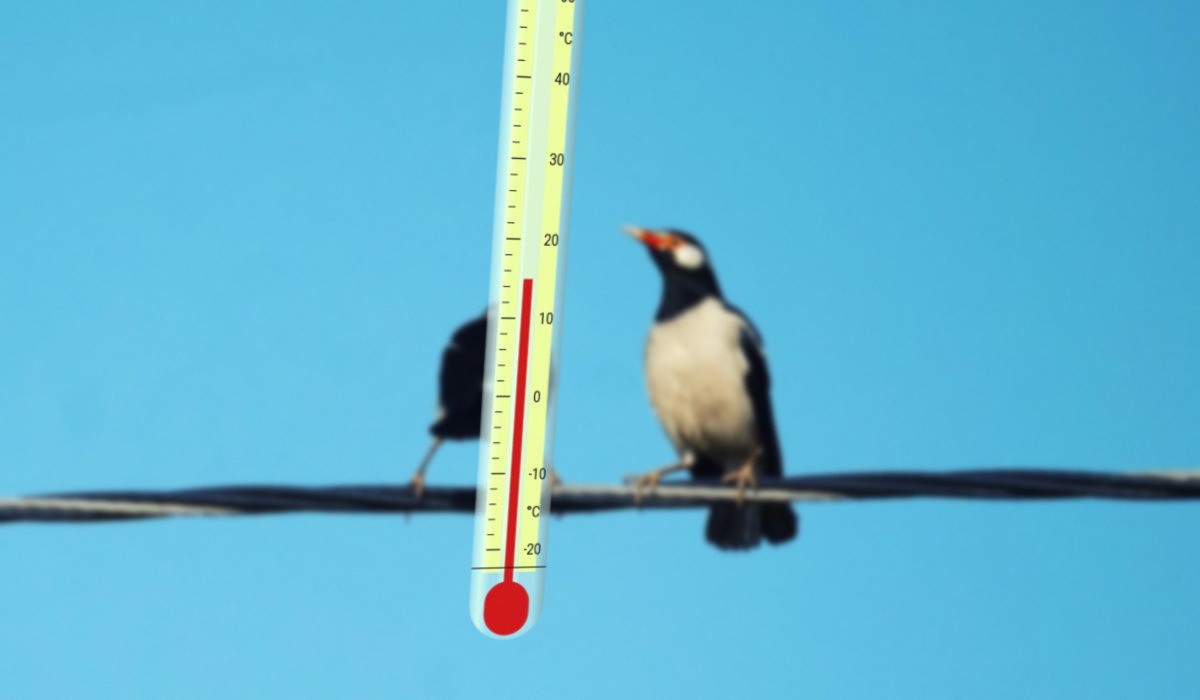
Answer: 15°C
